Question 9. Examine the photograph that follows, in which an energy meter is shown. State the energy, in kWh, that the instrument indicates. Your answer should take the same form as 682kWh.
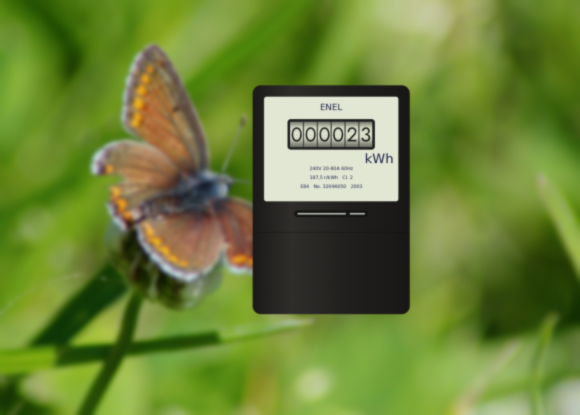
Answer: 23kWh
